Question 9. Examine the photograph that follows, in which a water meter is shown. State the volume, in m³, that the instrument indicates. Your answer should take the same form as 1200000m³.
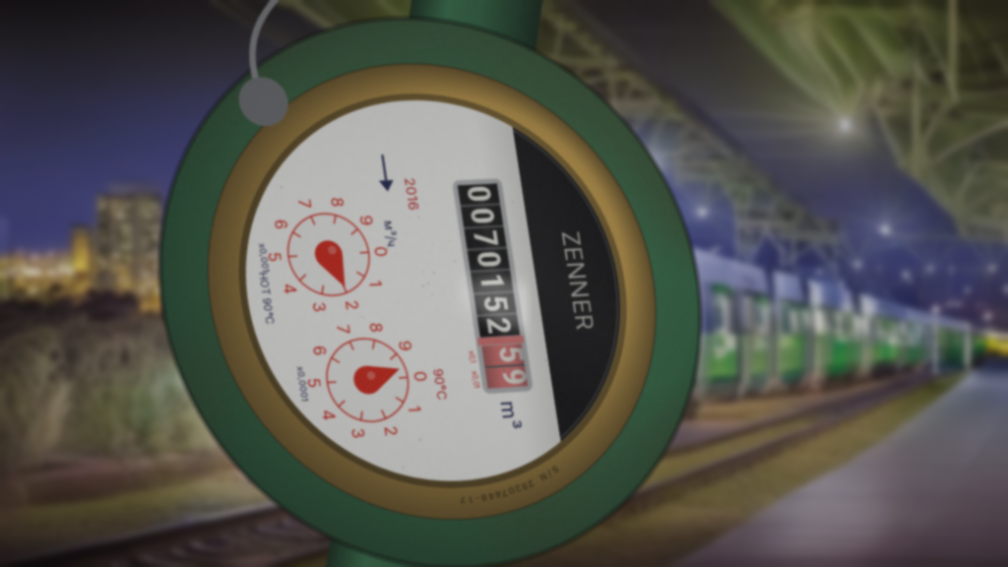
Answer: 70152.5919m³
